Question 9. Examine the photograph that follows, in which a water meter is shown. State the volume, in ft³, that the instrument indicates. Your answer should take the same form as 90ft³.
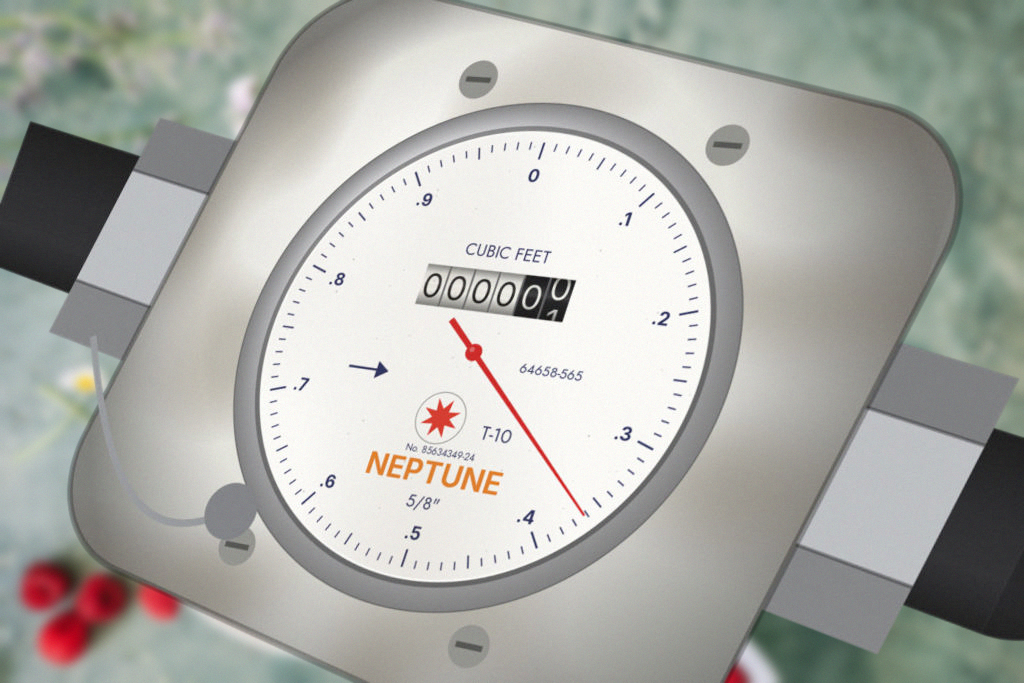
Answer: 0.36ft³
